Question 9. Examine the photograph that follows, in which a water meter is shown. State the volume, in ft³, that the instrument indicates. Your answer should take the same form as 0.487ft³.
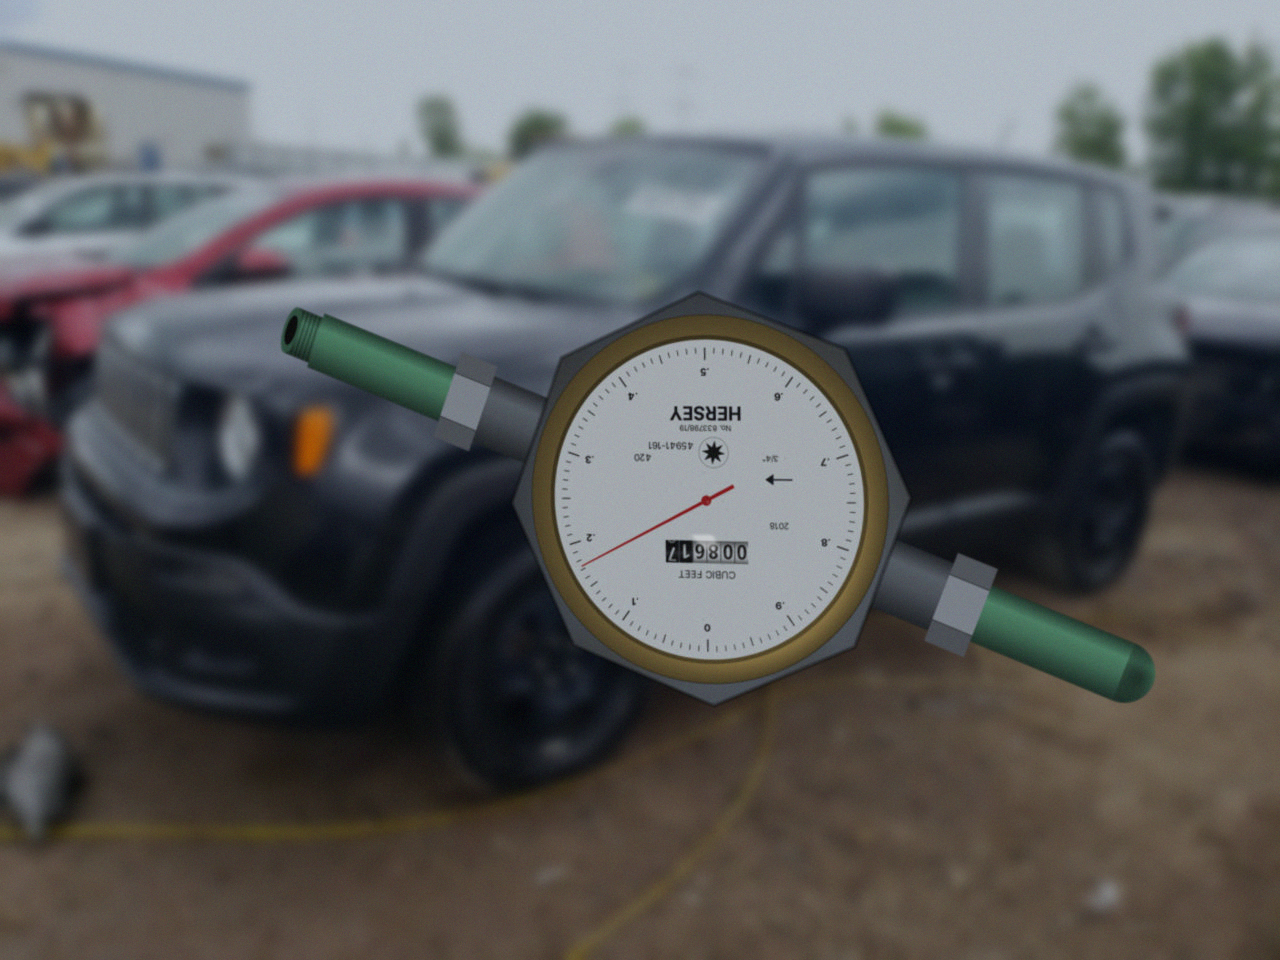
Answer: 8617.17ft³
